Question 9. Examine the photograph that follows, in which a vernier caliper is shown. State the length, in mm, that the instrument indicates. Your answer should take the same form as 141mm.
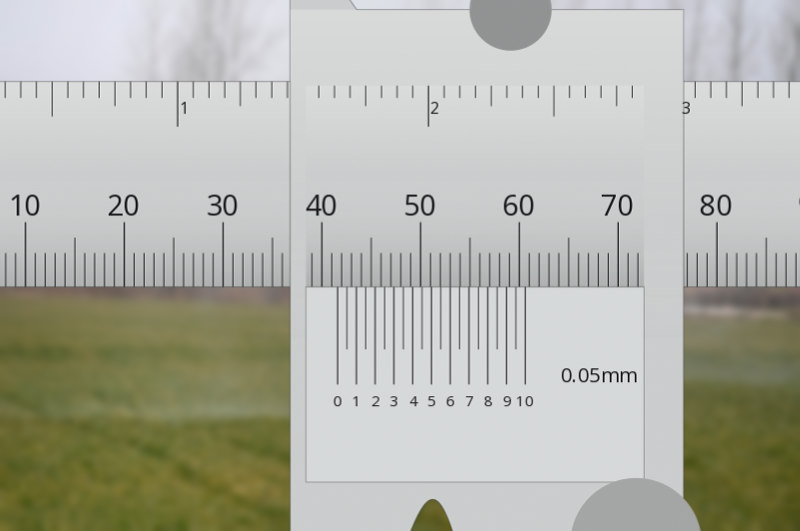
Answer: 41.6mm
